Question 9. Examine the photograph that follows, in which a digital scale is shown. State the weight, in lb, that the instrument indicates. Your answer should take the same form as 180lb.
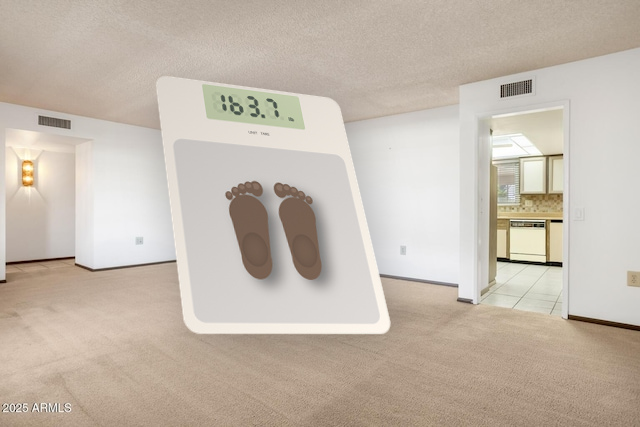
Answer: 163.7lb
